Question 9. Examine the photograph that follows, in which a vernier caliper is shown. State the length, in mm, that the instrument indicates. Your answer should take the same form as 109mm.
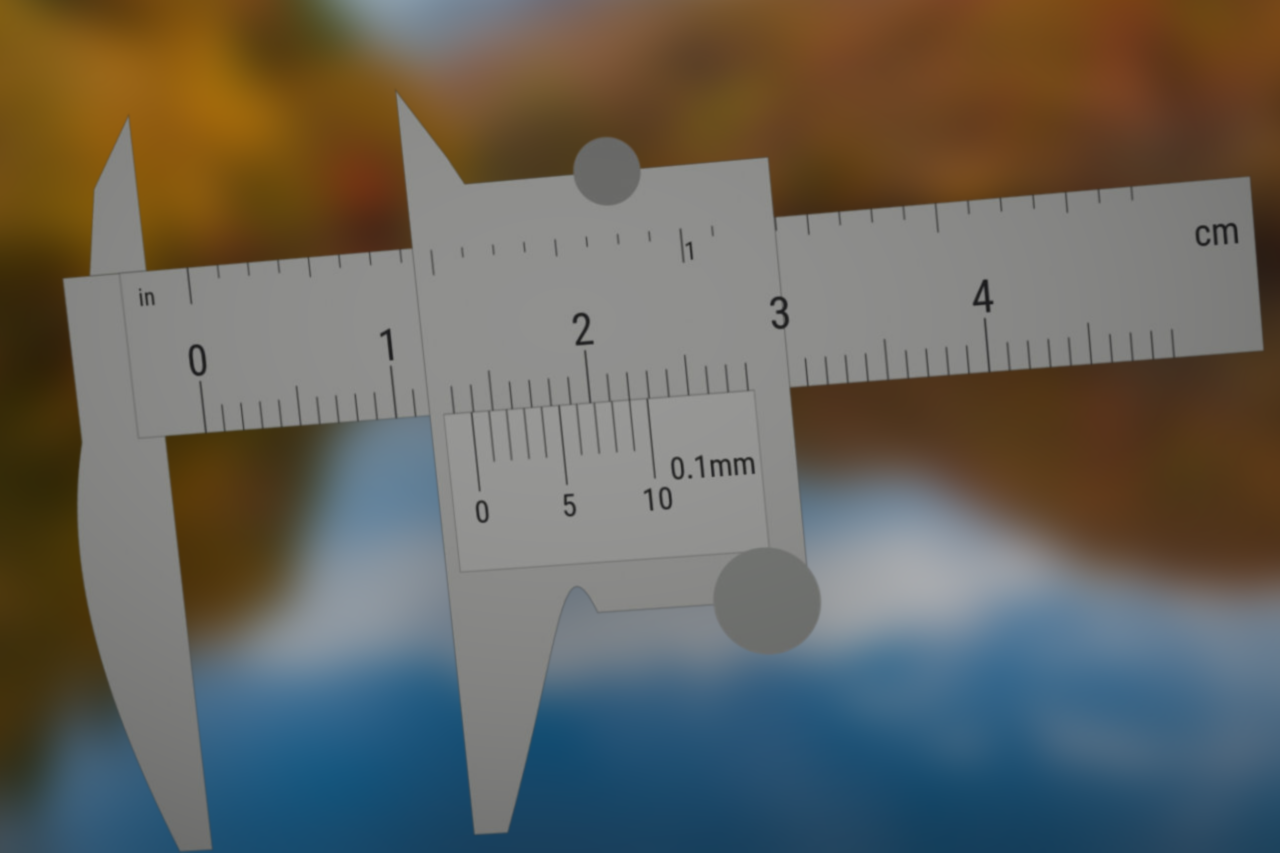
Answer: 13.9mm
